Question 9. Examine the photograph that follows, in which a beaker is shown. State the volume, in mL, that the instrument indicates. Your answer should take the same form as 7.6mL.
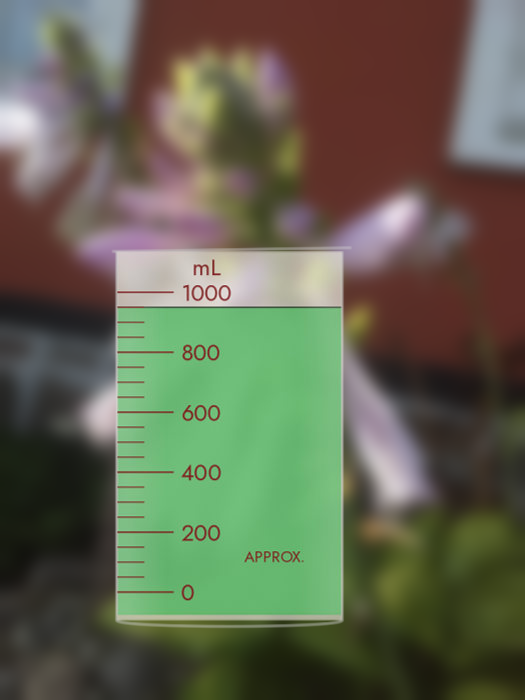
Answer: 950mL
